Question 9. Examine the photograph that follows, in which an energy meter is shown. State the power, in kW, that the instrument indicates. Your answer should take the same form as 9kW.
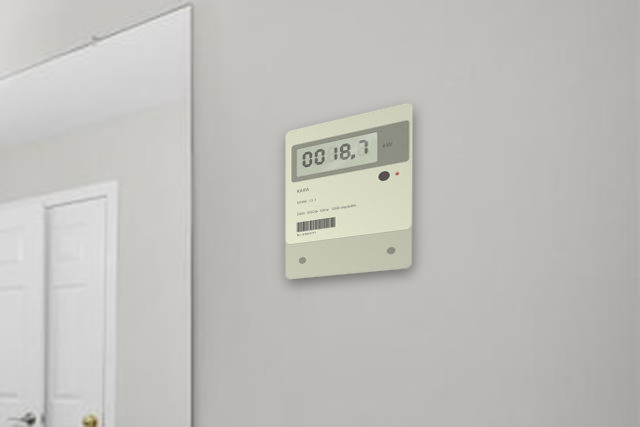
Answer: 18.7kW
